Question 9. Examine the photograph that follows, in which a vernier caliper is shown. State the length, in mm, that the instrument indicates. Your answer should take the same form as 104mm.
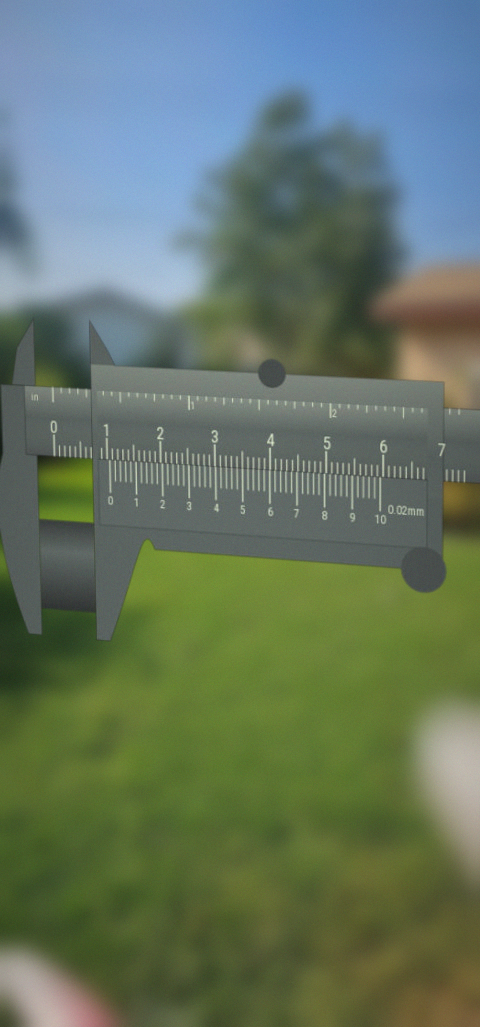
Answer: 10.5mm
